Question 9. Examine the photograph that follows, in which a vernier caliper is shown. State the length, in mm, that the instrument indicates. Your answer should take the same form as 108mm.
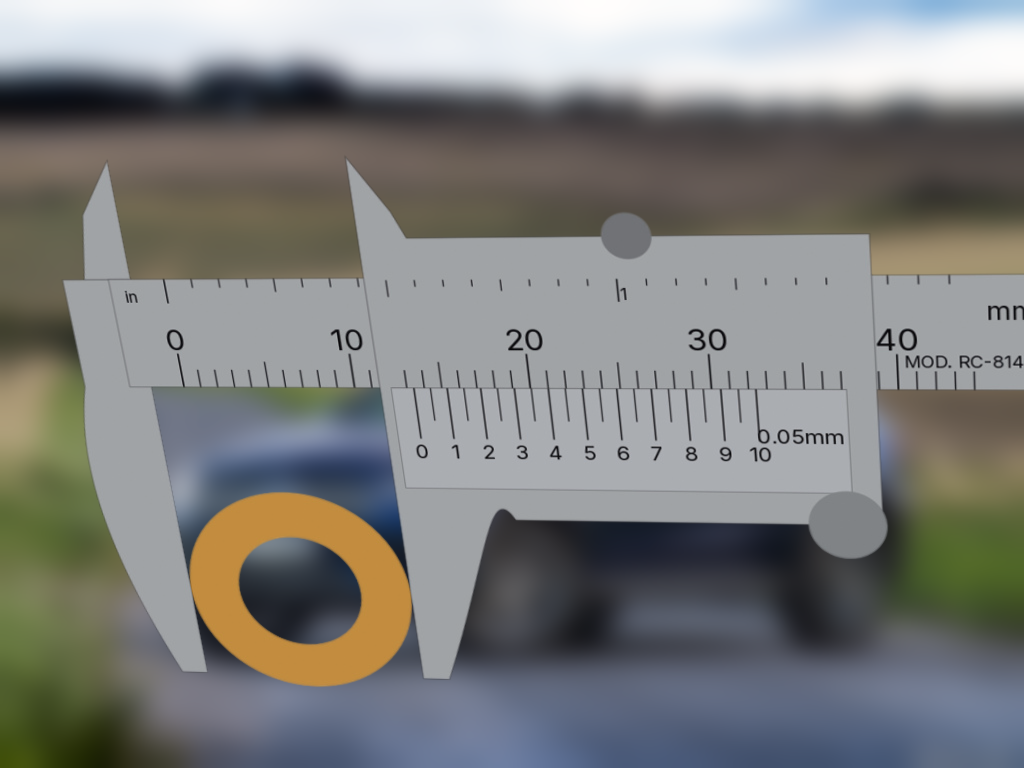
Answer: 13.4mm
